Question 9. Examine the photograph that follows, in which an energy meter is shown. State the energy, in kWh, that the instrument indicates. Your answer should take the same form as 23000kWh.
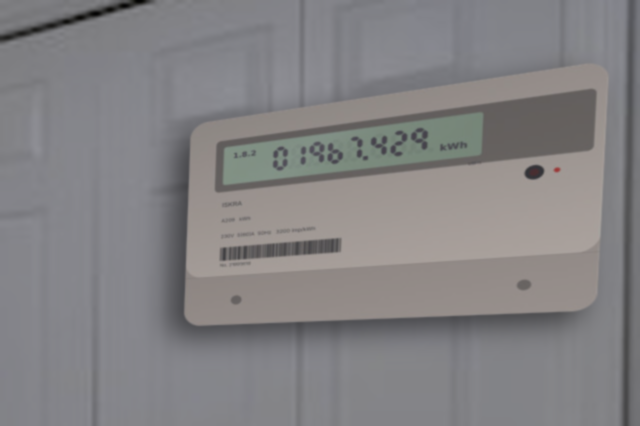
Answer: 1967.429kWh
